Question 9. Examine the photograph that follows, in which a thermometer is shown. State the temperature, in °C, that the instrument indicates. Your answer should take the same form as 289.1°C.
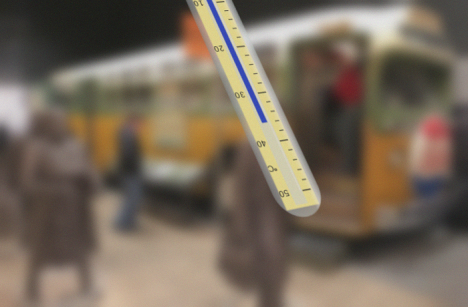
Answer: 36°C
